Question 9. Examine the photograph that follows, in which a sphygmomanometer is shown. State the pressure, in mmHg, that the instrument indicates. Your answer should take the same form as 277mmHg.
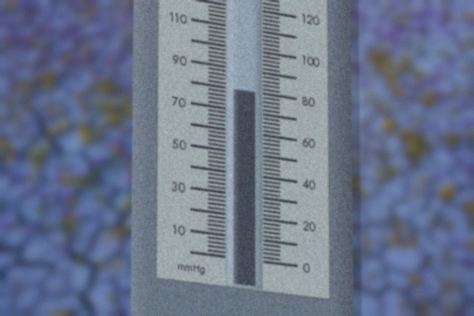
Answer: 80mmHg
